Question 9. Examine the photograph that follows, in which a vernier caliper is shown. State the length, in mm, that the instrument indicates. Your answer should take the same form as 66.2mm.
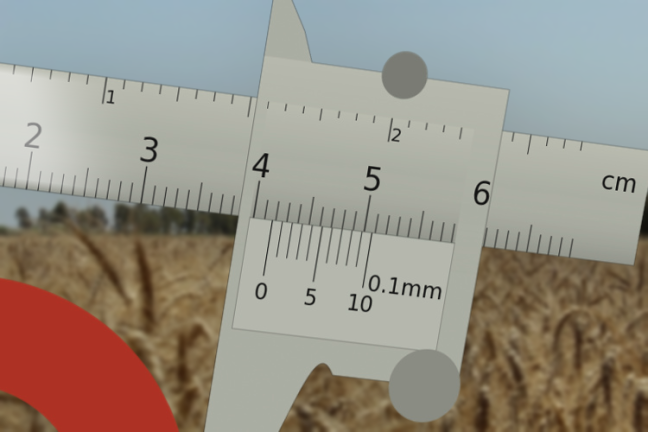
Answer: 41.7mm
